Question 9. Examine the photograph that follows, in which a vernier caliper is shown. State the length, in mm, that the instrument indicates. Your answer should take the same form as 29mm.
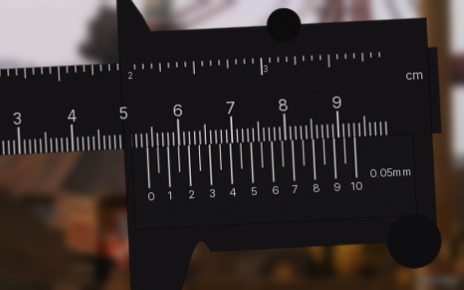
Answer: 54.0mm
